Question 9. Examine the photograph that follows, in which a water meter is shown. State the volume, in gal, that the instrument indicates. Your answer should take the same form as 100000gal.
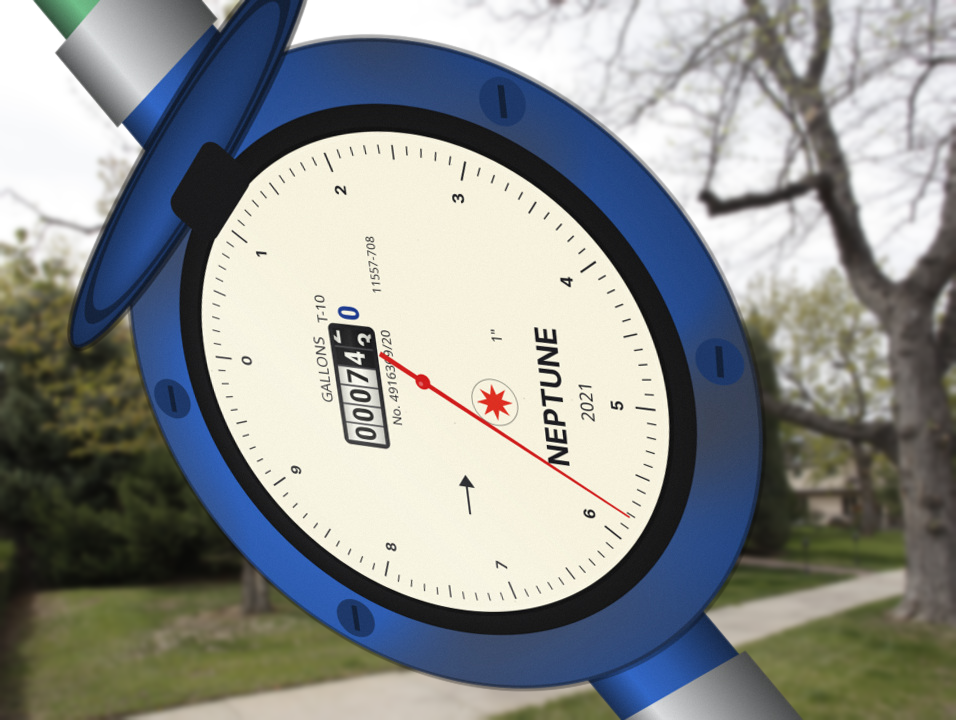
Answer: 7425.8gal
